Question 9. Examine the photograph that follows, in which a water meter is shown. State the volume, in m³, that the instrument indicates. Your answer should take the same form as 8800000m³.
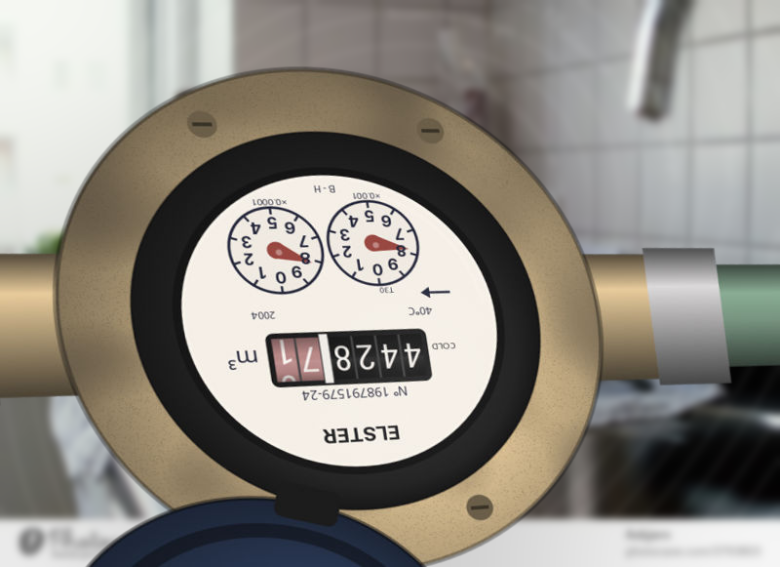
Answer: 4428.7078m³
